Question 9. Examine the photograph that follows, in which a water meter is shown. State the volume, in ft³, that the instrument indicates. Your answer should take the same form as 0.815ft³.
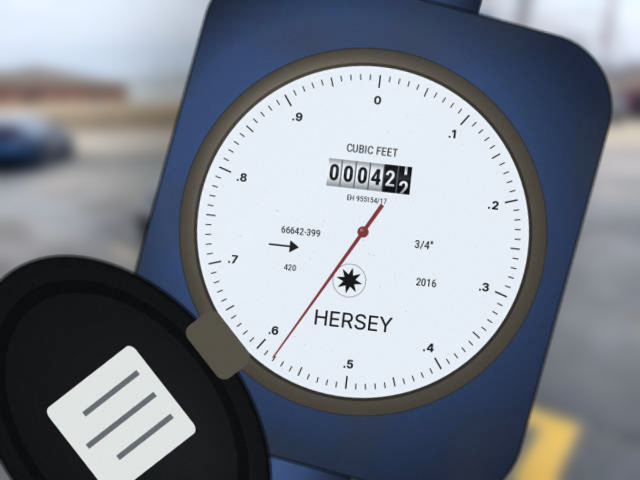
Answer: 421.58ft³
